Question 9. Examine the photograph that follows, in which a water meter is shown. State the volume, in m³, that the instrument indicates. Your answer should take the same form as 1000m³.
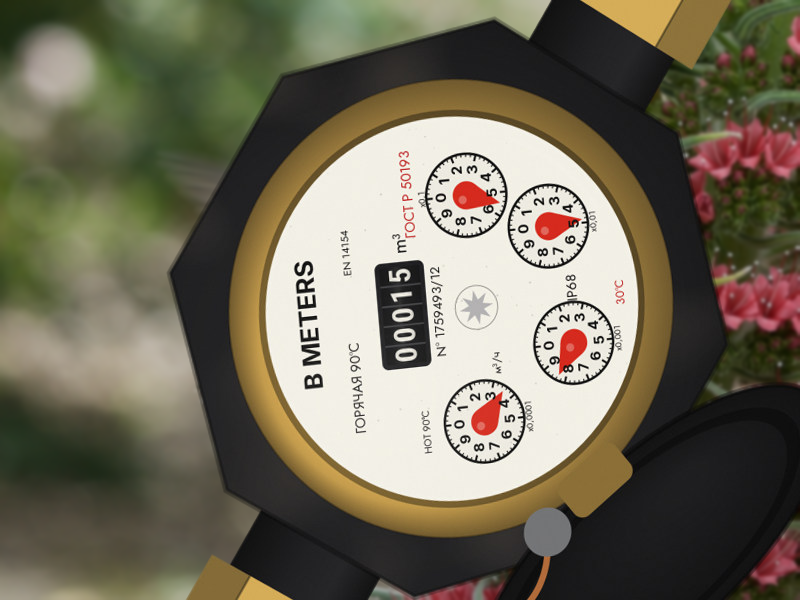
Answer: 15.5483m³
